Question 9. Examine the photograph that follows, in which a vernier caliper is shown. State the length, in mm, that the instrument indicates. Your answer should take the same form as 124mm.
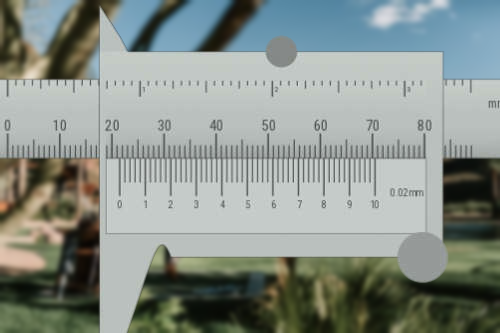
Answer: 21.5mm
